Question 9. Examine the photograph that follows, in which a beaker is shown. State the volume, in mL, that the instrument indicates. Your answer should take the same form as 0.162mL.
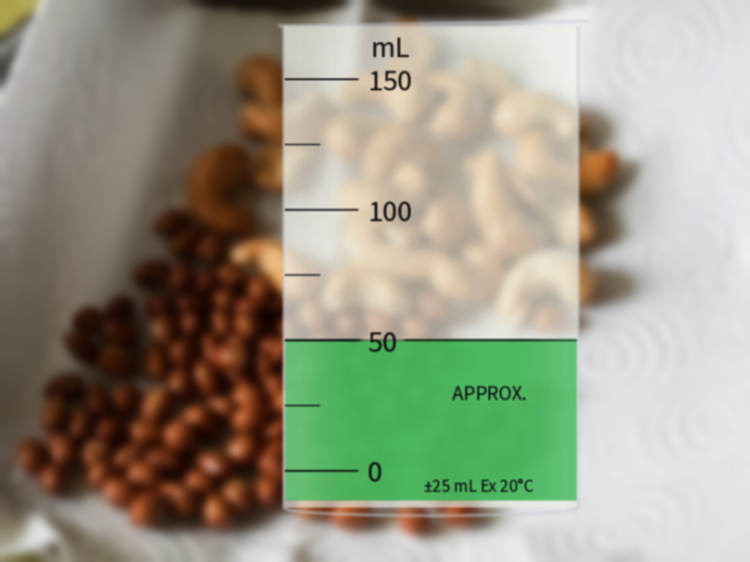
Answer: 50mL
